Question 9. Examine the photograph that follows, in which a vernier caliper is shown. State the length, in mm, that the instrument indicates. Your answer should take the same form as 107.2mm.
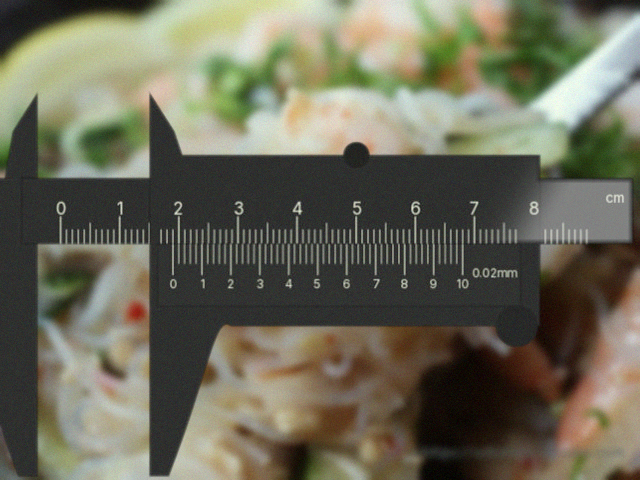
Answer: 19.0mm
